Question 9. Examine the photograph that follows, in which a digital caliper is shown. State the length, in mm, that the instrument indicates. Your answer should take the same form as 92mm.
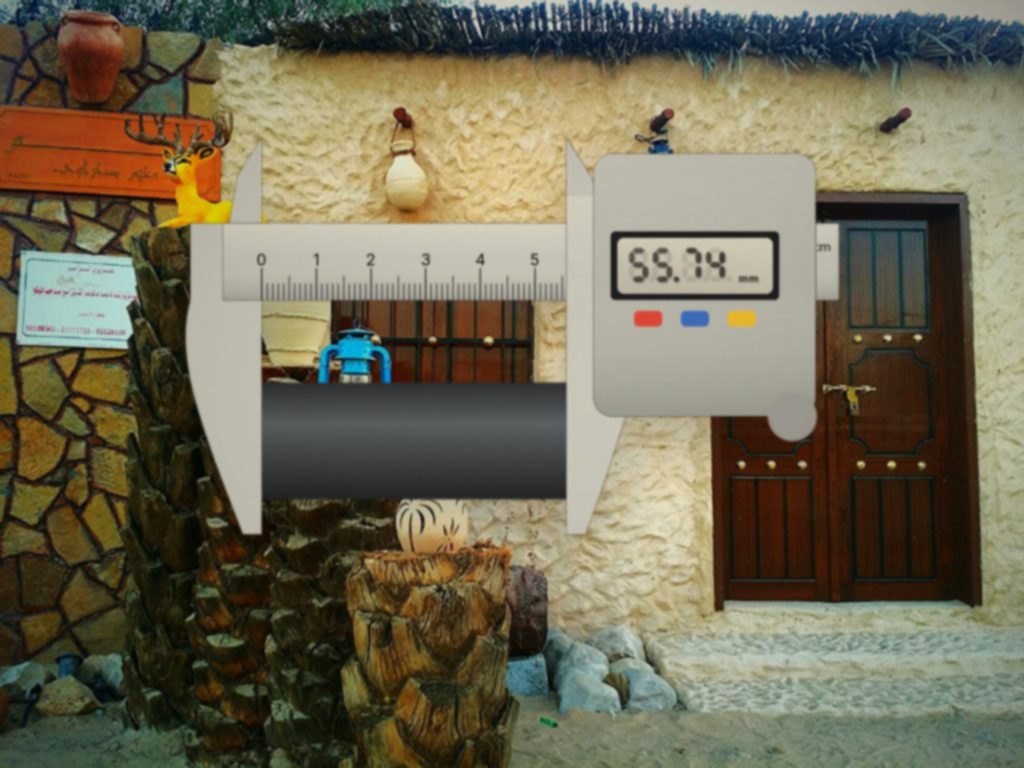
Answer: 55.74mm
